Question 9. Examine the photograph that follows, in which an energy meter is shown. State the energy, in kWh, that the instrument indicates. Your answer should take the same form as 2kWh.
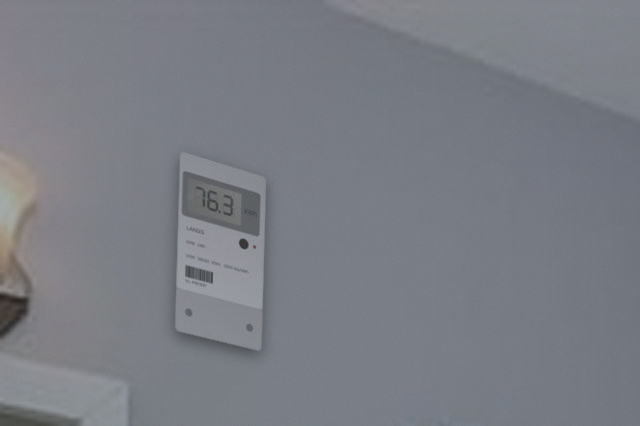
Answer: 76.3kWh
